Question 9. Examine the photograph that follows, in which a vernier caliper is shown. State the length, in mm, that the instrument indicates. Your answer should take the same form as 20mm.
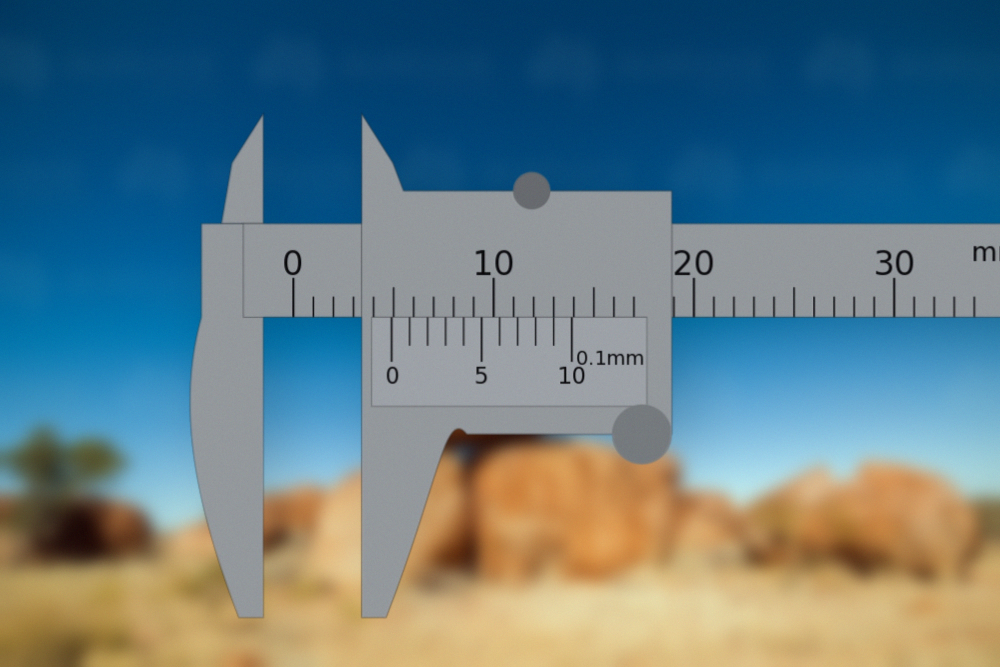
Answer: 4.9mm
